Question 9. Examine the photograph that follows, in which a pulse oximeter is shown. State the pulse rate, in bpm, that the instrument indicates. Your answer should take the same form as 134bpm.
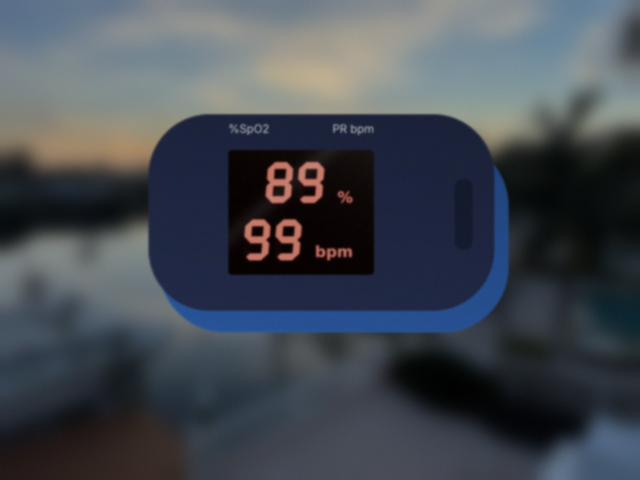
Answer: 99bpm
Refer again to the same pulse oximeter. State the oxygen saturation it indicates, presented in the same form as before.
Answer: 89%
